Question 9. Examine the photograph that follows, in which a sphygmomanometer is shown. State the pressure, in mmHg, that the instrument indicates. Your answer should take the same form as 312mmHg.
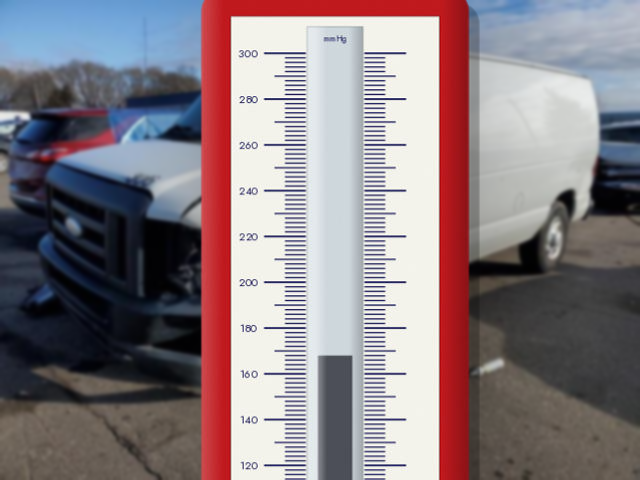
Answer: 168mmHg
